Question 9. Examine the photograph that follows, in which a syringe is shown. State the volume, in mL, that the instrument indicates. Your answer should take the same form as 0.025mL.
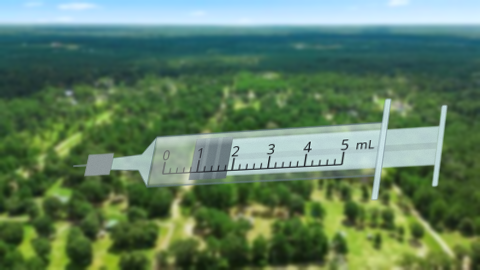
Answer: 0.8mL
